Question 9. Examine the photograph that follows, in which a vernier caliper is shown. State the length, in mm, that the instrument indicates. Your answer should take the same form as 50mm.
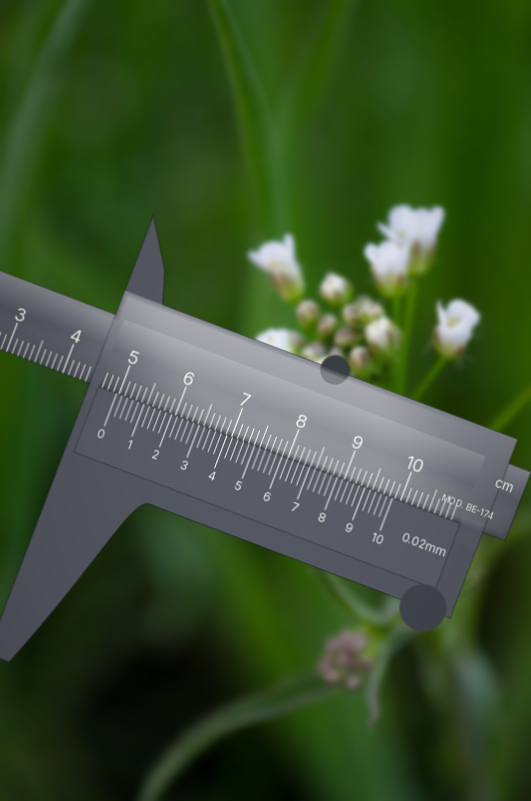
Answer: 49.6mm
